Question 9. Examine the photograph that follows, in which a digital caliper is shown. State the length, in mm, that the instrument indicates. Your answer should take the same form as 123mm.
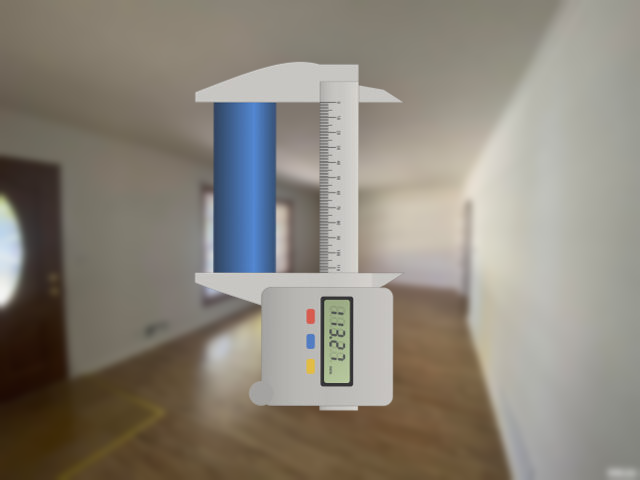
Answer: 113.27mm
